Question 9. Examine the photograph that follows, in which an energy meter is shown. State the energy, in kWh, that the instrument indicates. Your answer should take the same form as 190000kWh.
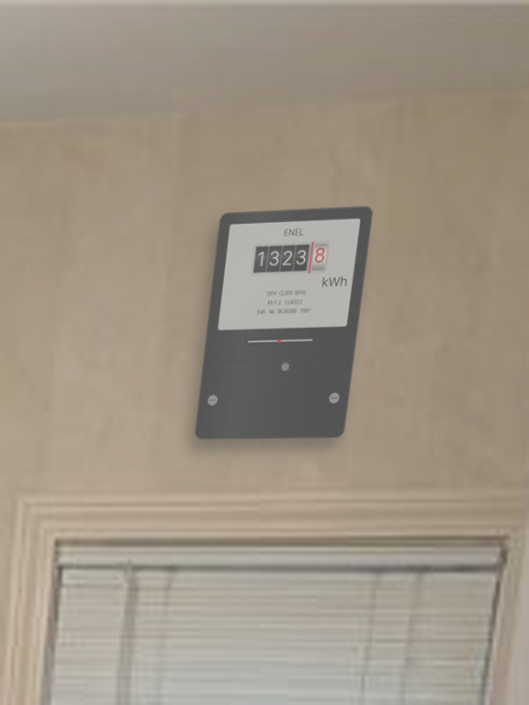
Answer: 1323.8kWh
